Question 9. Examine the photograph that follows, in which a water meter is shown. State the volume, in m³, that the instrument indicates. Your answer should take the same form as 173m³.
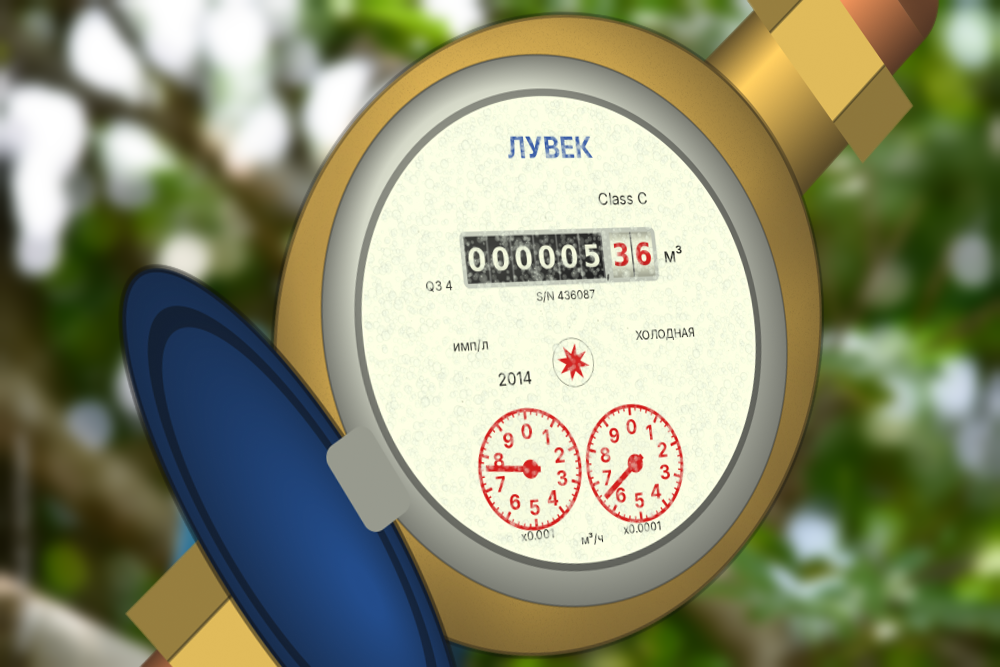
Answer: 5.3676m³
